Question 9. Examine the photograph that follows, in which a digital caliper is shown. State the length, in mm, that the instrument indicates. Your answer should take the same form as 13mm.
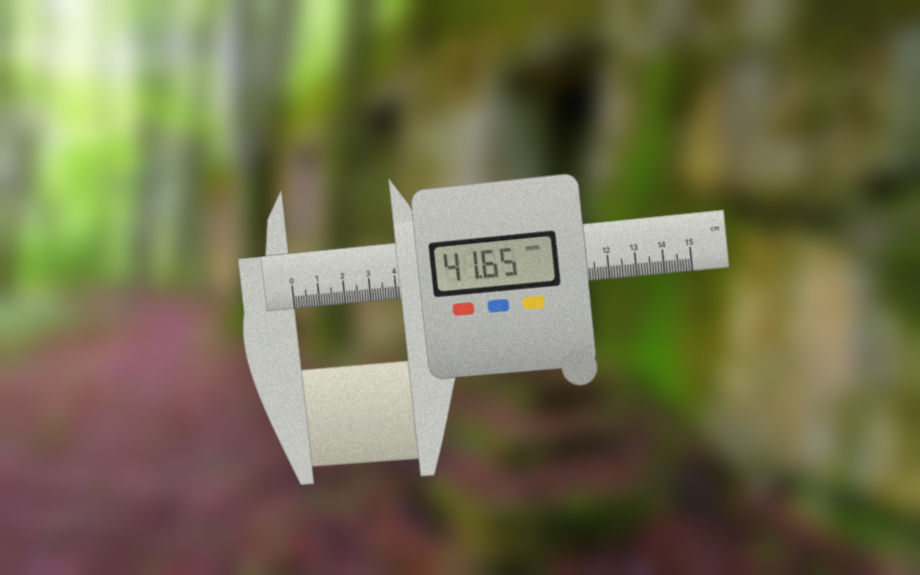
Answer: 41.65mm
